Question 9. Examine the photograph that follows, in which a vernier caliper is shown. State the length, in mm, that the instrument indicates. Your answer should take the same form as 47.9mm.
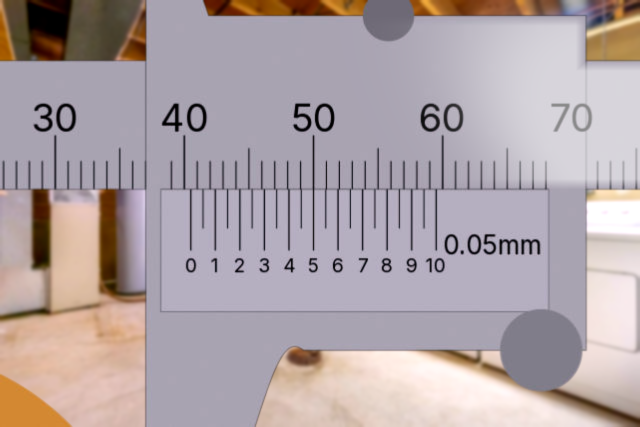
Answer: 40.5mm
